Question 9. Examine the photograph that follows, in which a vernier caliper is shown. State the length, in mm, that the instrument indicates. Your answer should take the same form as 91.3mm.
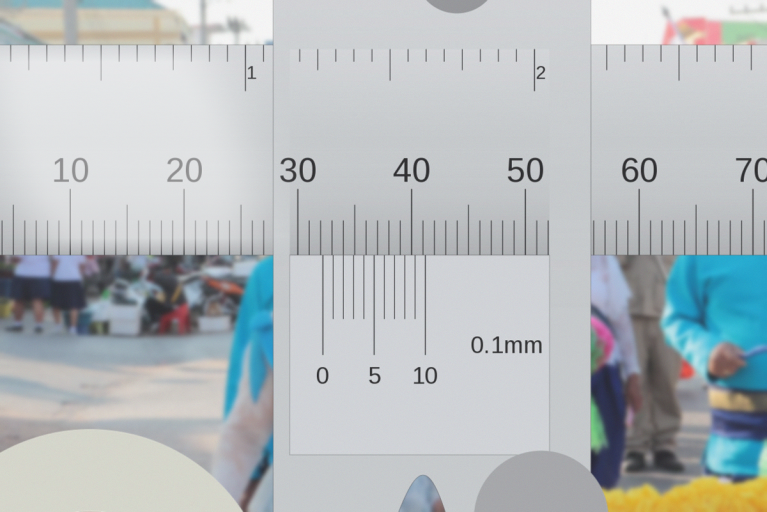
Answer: 32.2mm
